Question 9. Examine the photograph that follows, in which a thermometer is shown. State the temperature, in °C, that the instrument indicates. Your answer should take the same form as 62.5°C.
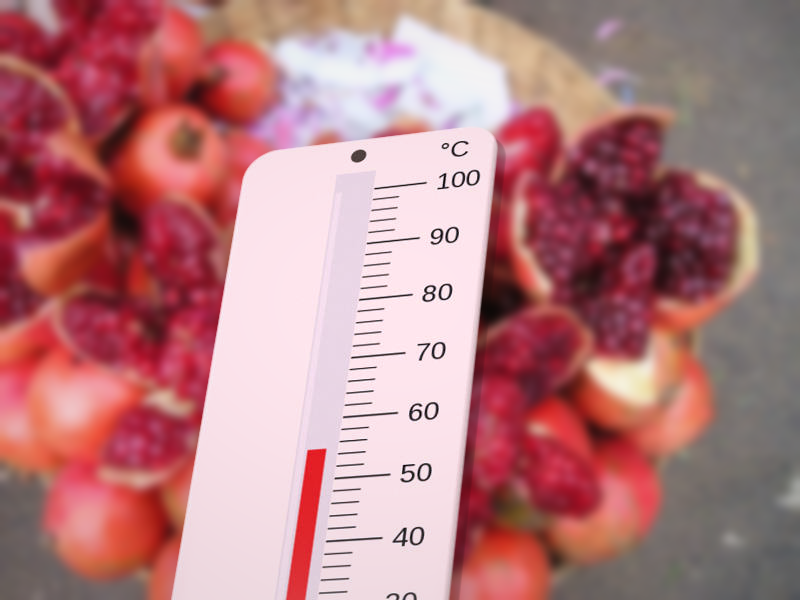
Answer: 55°C
